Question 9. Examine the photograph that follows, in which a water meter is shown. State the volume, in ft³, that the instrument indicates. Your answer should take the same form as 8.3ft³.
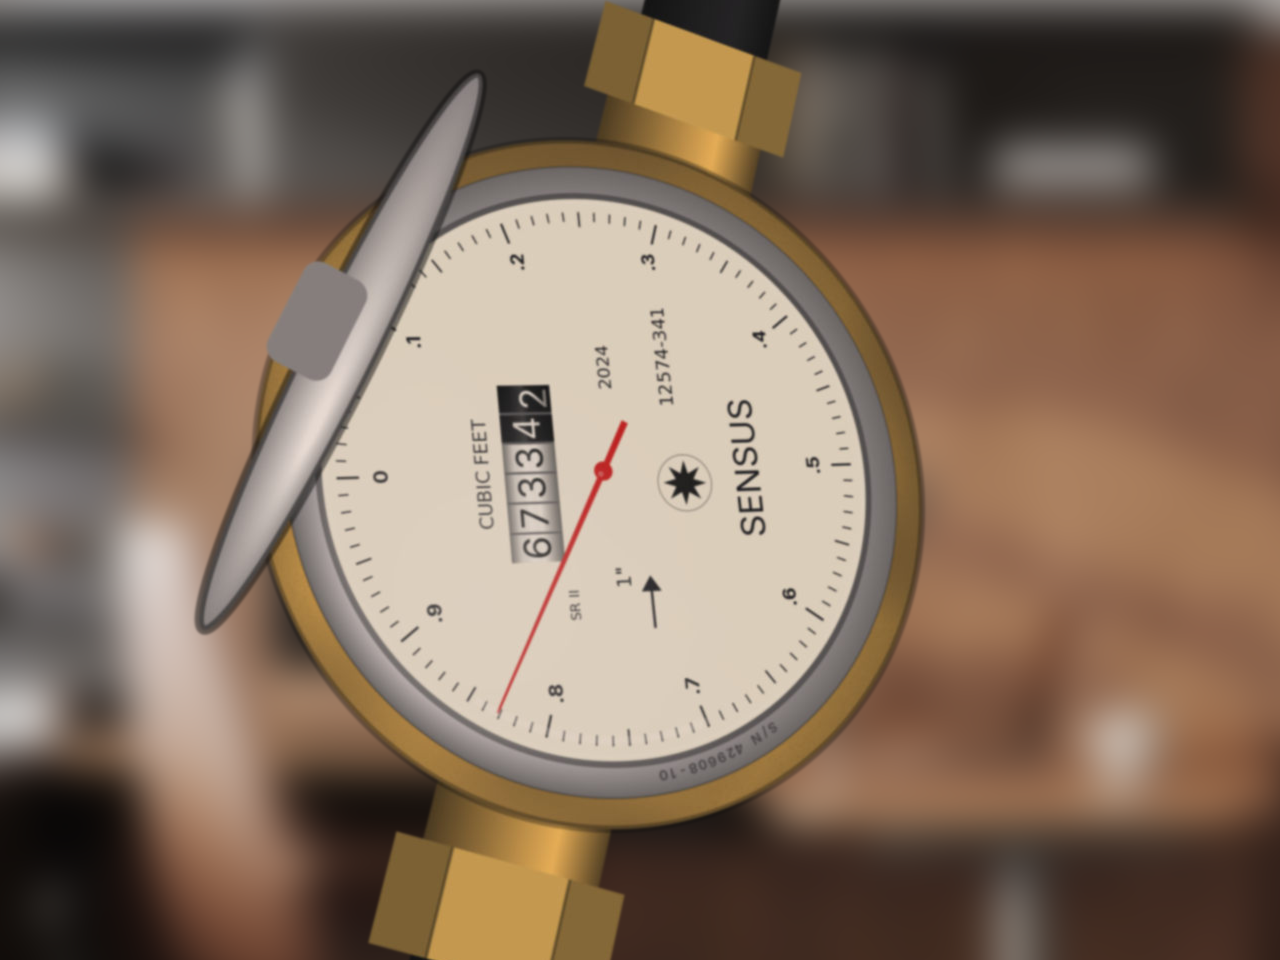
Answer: 673341.83ft³
